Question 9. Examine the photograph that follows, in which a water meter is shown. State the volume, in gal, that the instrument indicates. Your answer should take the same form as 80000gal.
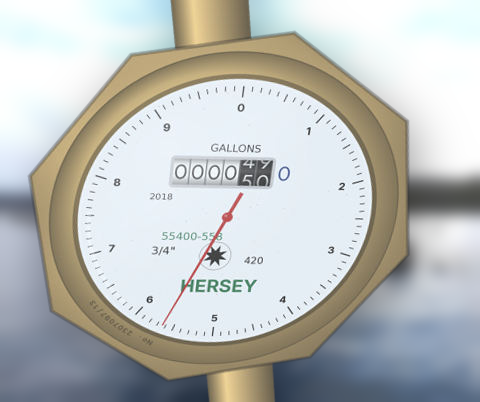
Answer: 495.6gal
